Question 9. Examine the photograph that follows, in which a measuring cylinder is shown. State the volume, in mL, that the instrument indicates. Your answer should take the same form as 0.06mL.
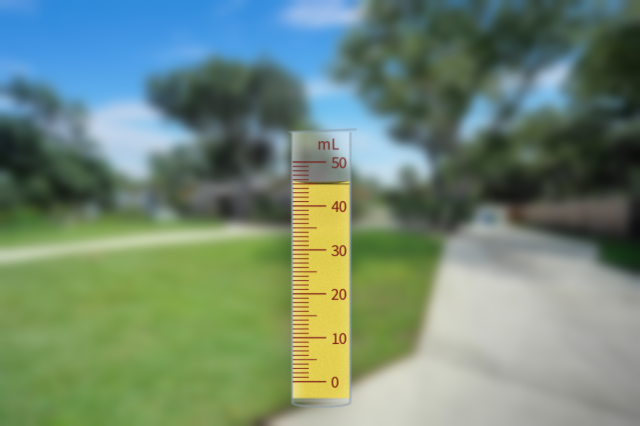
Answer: 45mL
